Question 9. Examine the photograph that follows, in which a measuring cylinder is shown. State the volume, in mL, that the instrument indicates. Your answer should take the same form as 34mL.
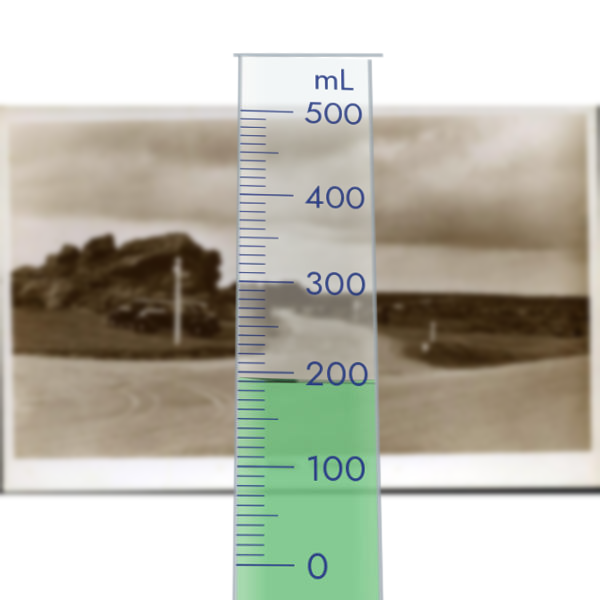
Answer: 190mL
